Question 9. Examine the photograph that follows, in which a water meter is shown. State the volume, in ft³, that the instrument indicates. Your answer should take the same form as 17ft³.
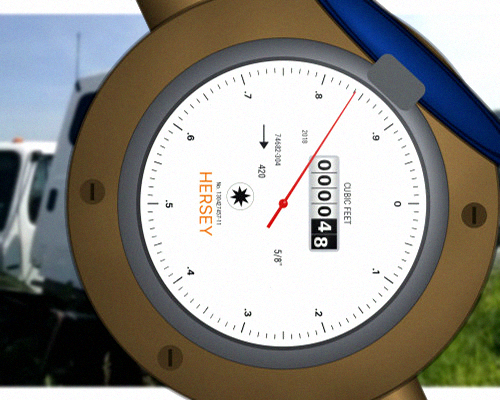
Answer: 47.84ft³
